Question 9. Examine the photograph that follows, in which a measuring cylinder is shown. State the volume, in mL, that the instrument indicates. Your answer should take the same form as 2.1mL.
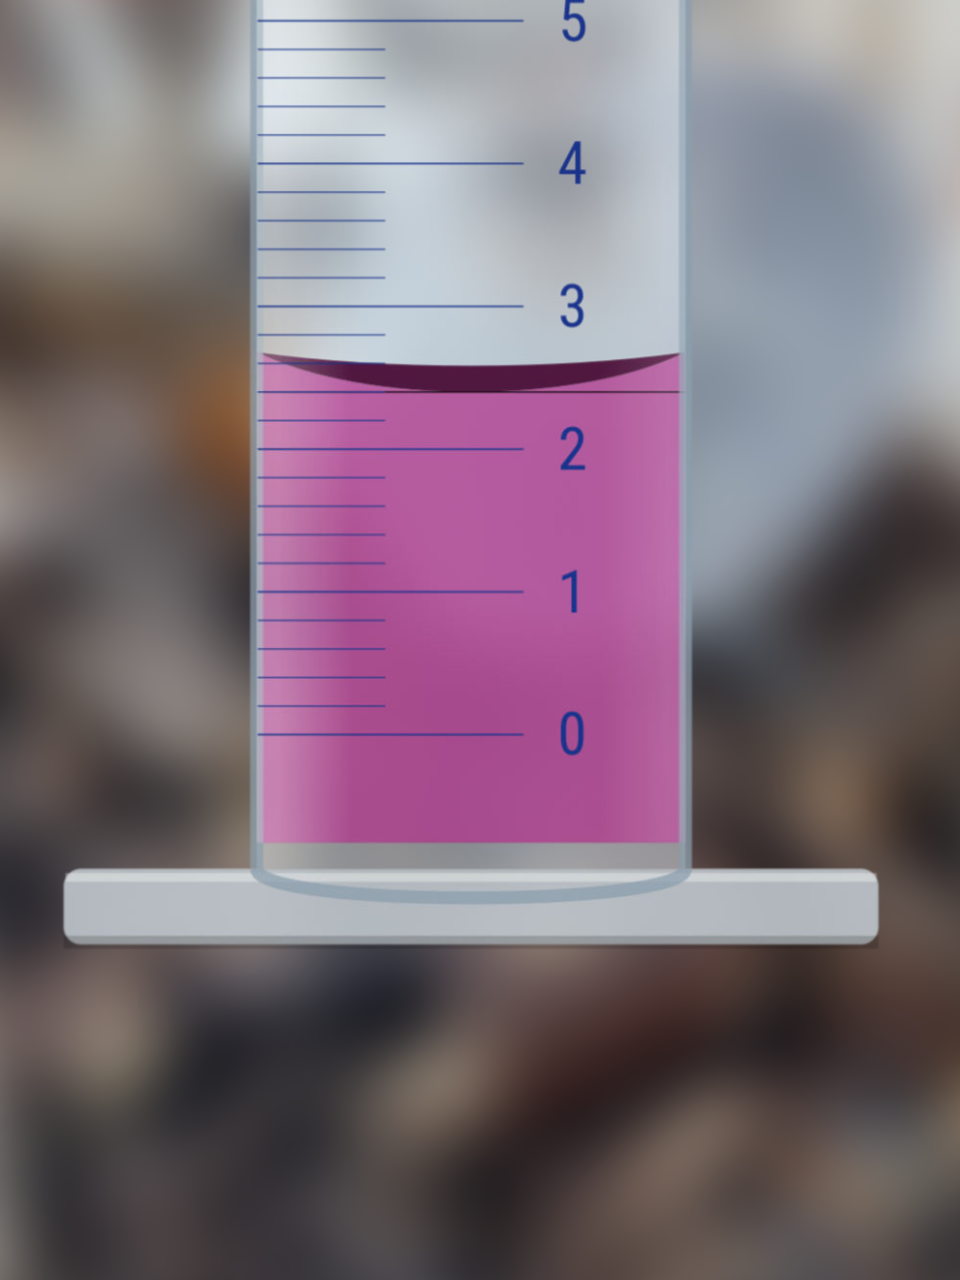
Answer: 2.4mL
